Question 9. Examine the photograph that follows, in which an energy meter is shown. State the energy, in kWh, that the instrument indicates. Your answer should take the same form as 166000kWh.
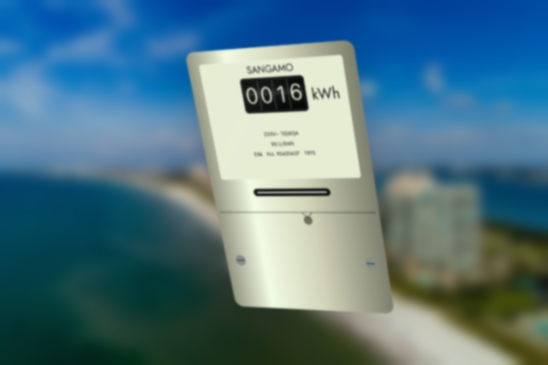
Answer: 16kWh
